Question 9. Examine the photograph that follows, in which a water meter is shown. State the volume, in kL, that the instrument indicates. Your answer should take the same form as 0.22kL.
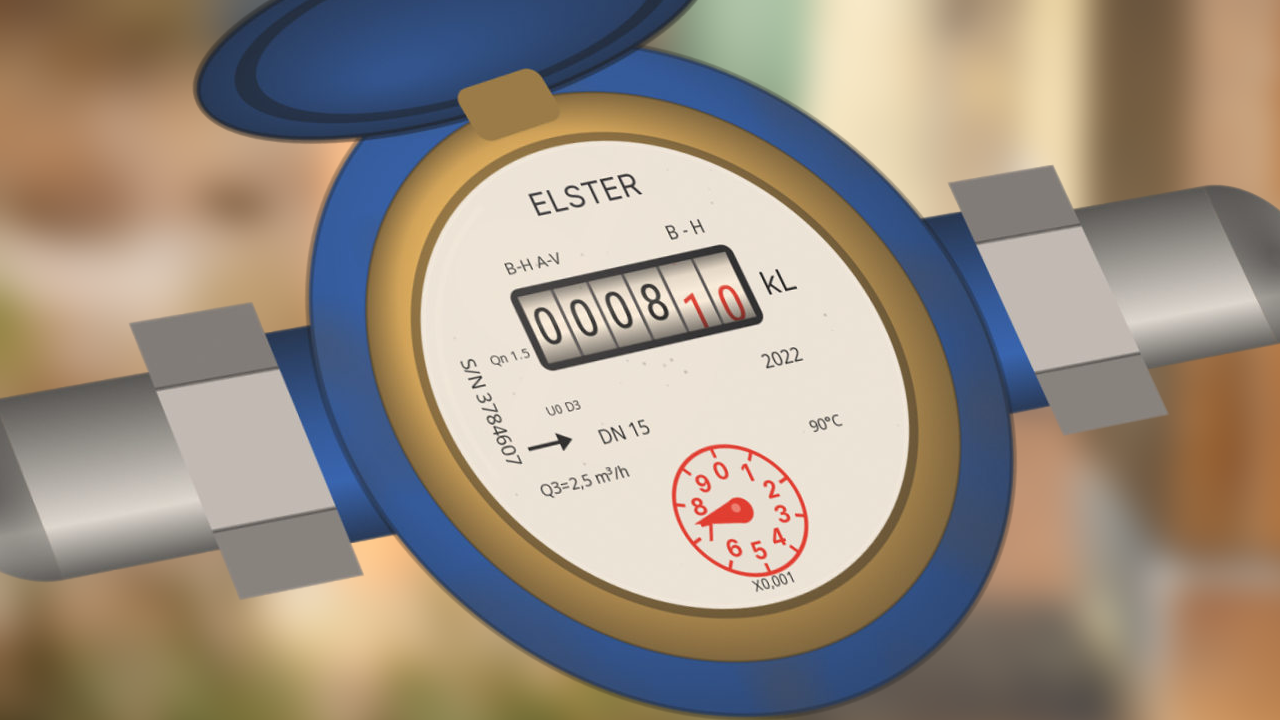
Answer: 8.097kL
